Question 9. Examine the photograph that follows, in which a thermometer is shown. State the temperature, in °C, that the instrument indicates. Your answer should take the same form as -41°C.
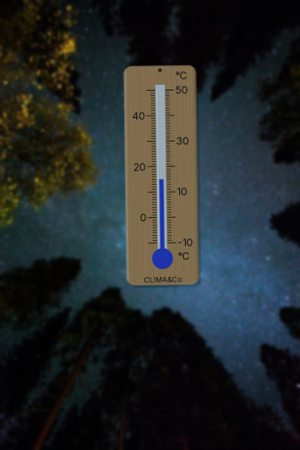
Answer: 15°C
